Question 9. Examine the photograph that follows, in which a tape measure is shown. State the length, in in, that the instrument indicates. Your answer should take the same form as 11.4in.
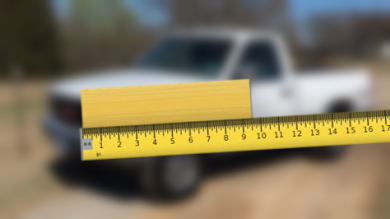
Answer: 9.5in
